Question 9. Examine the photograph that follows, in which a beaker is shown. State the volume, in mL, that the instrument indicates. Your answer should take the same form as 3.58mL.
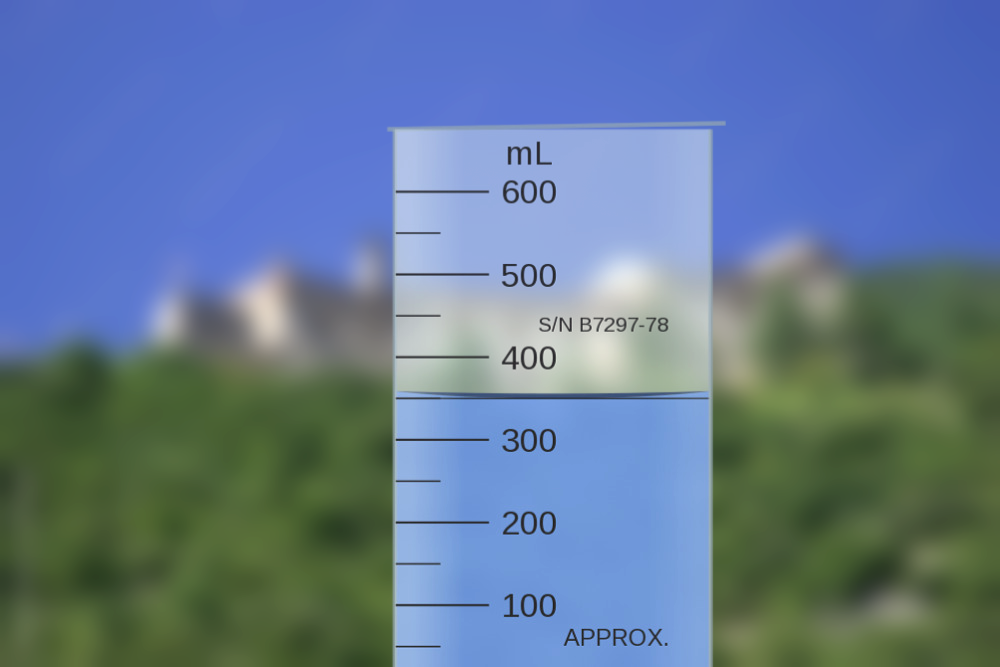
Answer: 350mL
